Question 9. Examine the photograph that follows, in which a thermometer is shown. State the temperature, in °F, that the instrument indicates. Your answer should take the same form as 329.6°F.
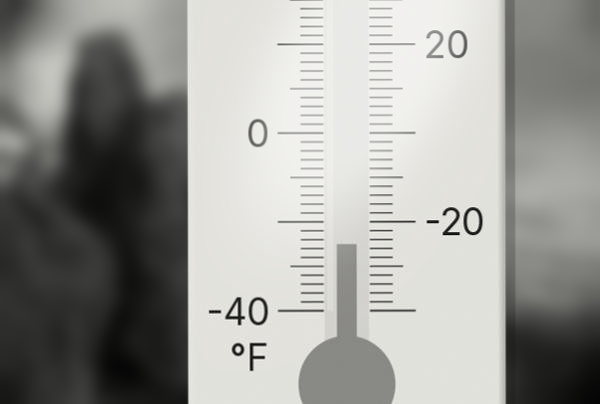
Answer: -25°F
